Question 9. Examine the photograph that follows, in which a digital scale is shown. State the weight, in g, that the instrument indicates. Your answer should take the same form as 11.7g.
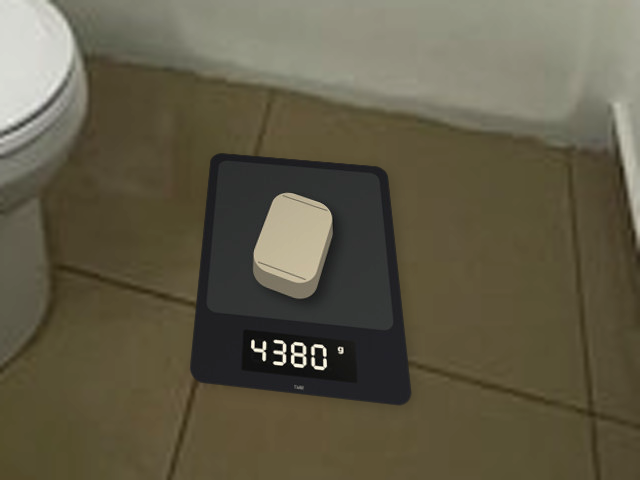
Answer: 4380g
